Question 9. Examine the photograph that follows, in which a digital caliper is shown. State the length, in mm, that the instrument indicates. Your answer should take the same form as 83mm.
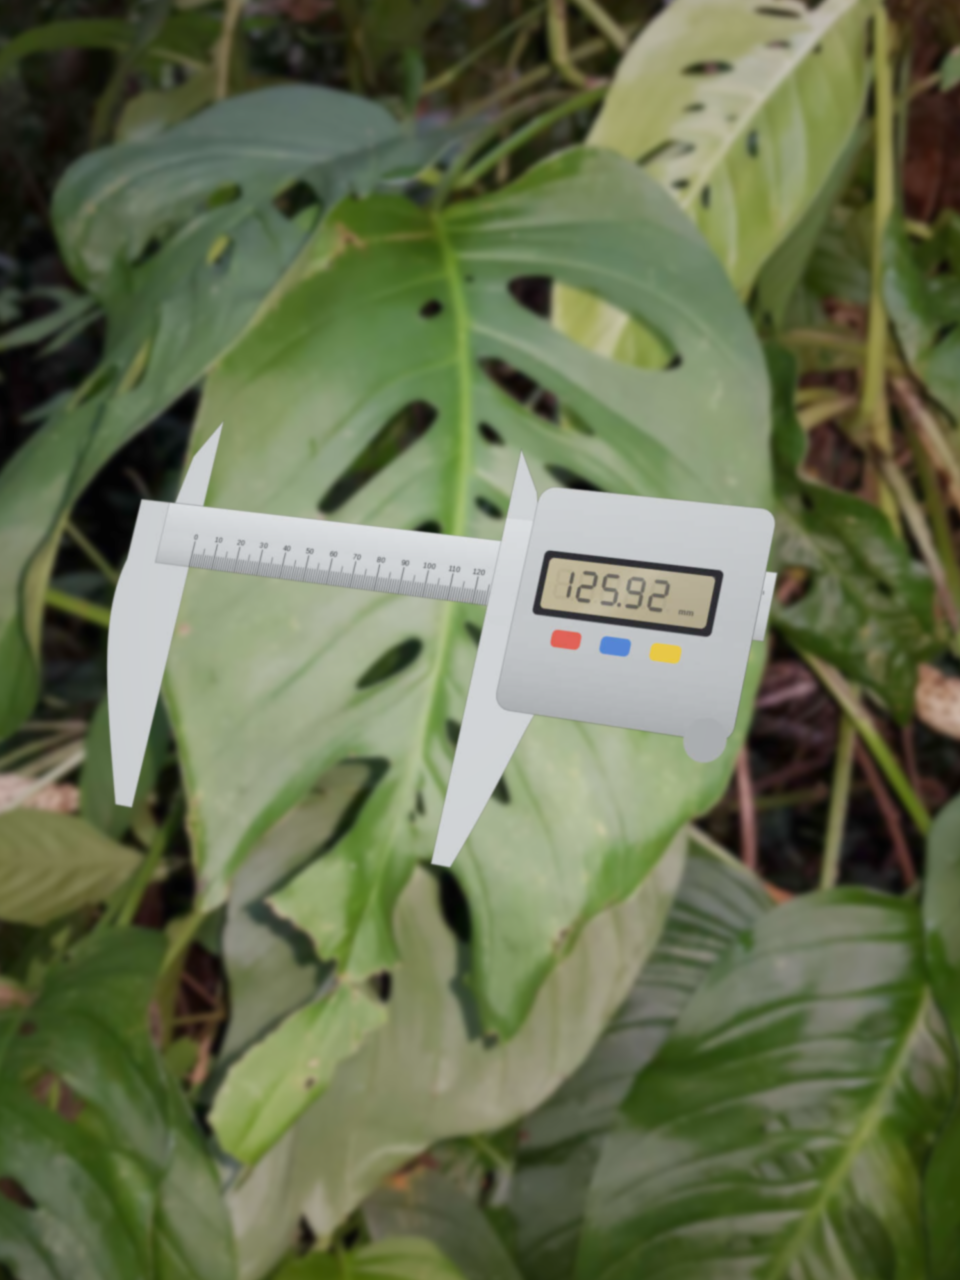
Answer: 125.92mm
